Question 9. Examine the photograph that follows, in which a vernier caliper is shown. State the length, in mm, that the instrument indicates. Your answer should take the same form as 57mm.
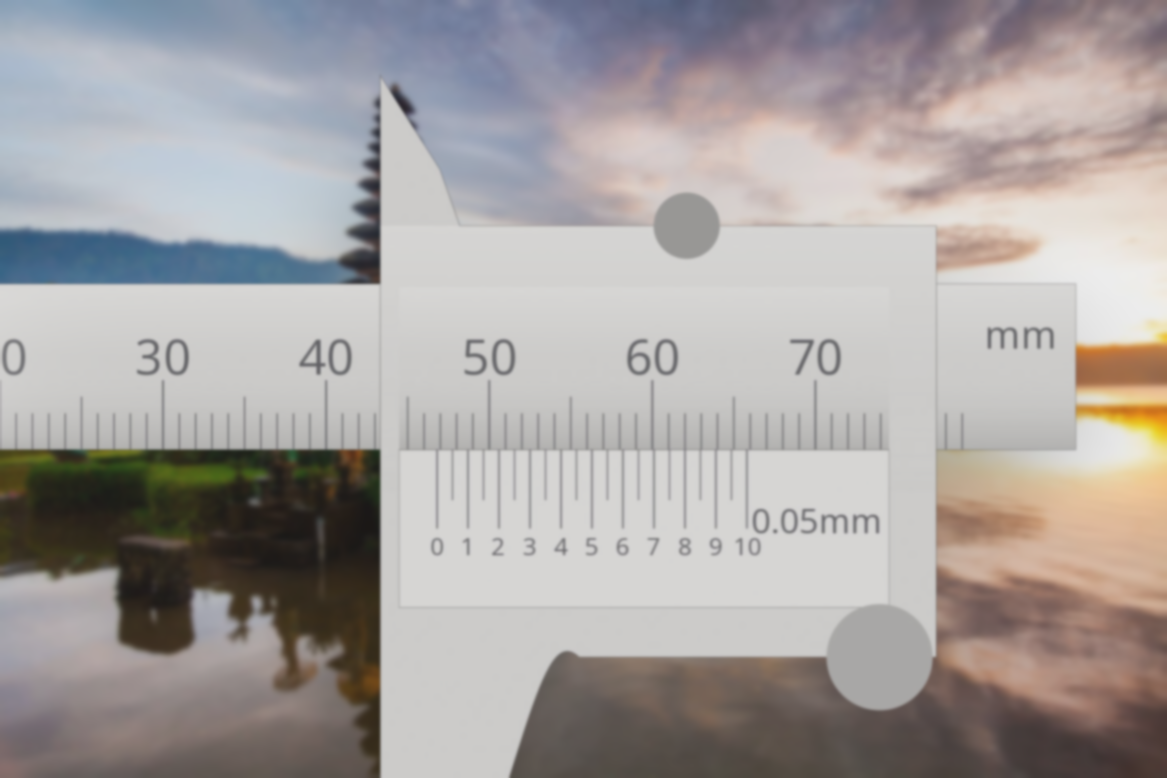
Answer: 46.8mm
